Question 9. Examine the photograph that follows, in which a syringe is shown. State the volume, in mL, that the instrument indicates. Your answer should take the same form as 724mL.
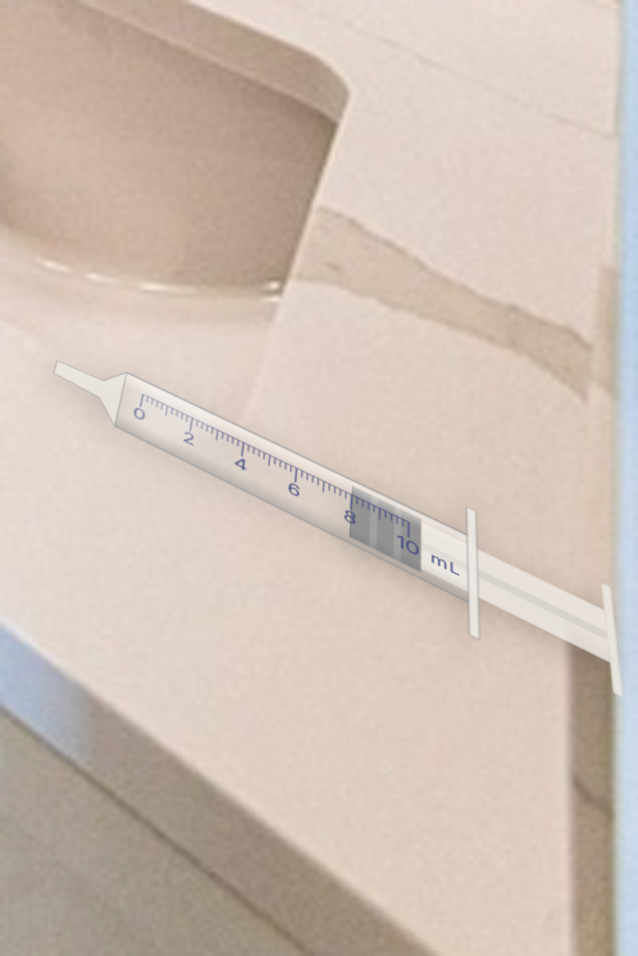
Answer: 8mL
